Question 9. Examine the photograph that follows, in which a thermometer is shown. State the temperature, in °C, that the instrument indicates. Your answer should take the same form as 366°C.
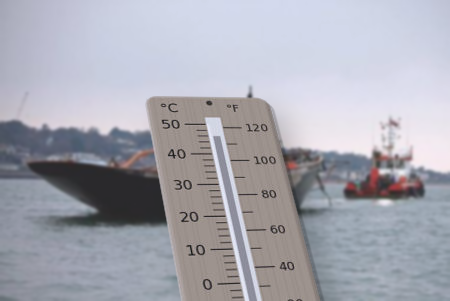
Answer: 46°C
